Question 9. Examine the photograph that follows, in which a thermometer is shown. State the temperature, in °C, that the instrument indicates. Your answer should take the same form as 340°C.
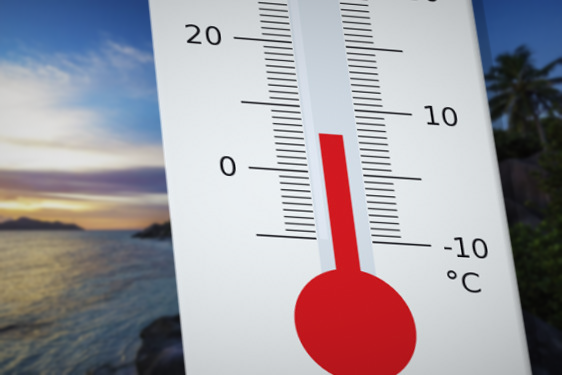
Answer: 6°C
